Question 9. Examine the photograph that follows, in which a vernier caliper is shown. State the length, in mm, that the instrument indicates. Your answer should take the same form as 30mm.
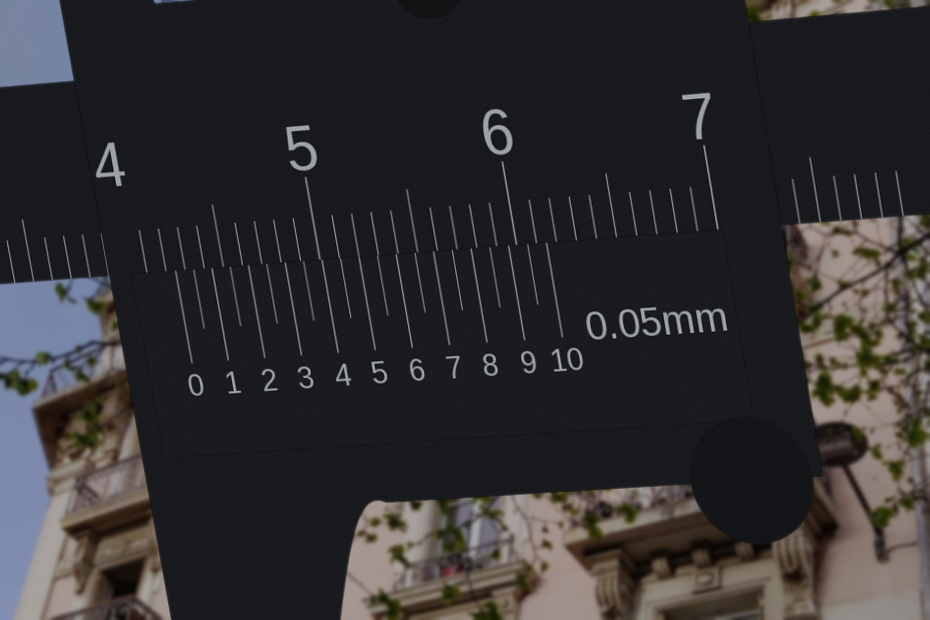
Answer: 42.5mm
